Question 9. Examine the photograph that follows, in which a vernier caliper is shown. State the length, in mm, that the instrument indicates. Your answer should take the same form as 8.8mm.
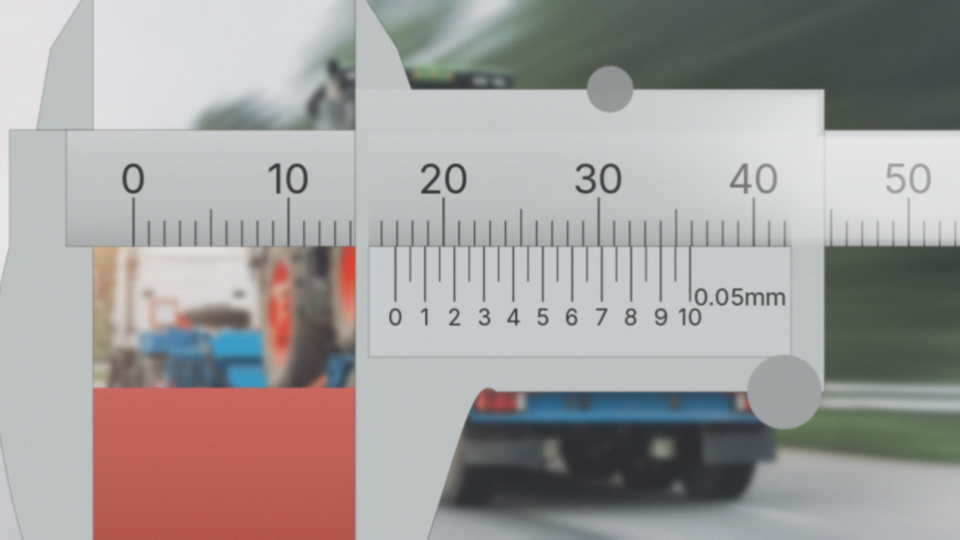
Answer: 16.9mm
